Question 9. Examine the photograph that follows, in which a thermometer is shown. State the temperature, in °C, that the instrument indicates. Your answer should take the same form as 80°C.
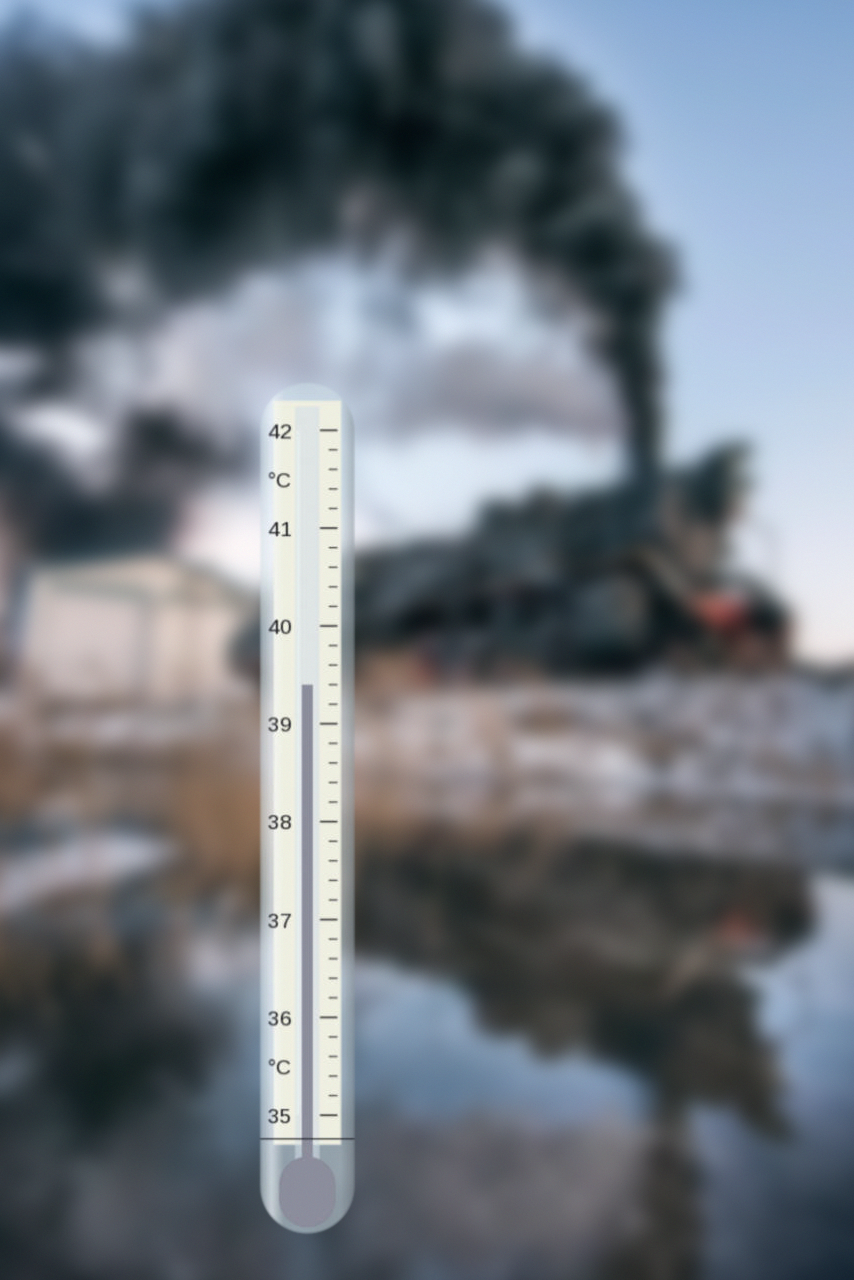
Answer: 39.4°C
